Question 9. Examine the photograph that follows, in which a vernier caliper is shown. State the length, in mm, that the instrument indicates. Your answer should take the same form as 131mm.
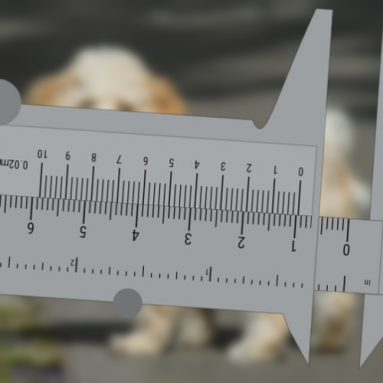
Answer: 9.6mm
